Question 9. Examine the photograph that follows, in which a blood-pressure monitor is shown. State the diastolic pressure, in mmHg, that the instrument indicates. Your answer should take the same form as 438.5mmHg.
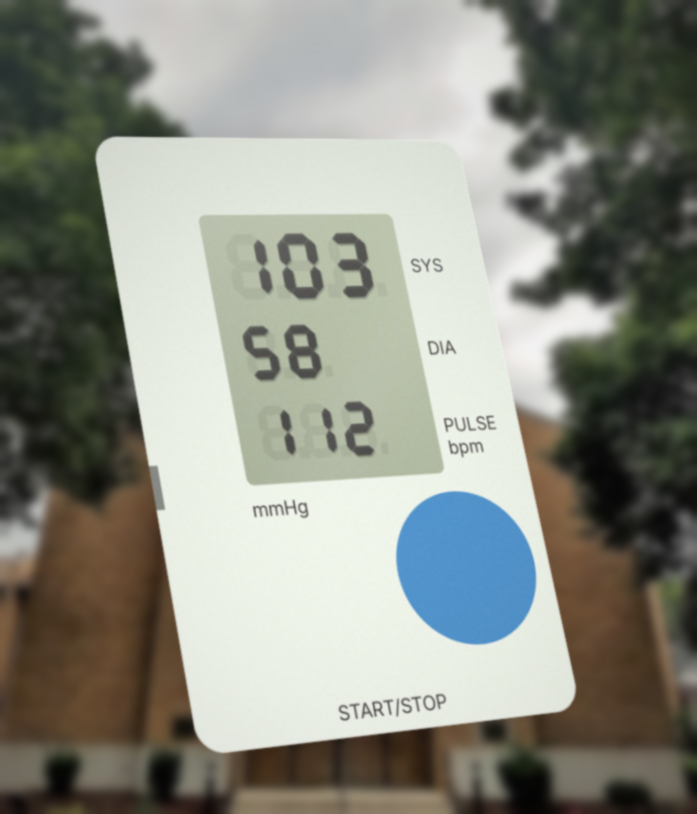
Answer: 58mmHg
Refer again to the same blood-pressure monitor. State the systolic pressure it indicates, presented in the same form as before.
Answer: 103mmHg
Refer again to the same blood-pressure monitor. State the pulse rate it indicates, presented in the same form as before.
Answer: 112bpm
